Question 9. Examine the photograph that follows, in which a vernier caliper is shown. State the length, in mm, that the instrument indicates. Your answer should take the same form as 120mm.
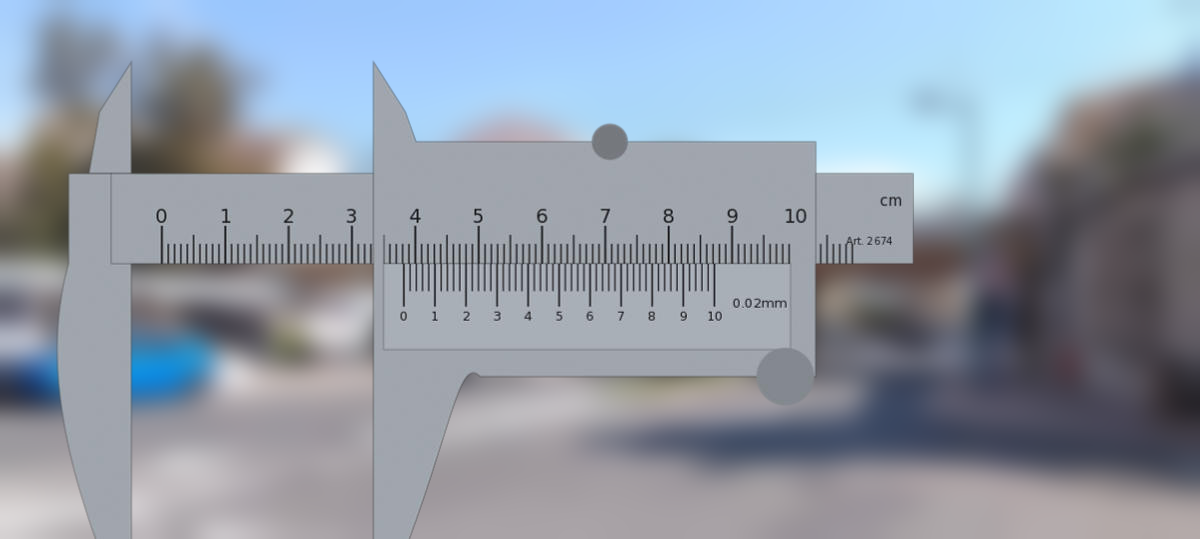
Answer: 38.2mm
